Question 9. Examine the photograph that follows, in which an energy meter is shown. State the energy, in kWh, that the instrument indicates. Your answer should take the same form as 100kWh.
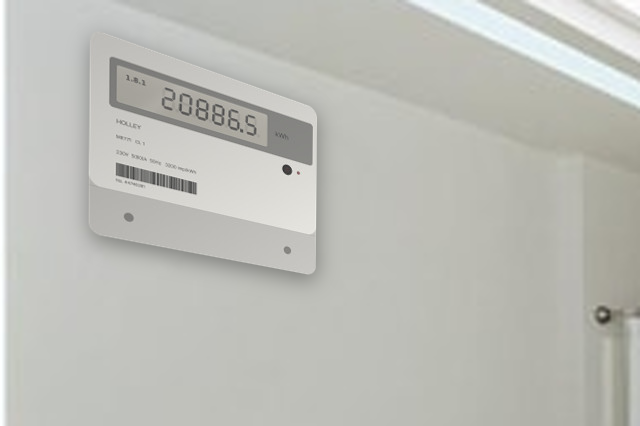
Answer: 20886.5kWh
